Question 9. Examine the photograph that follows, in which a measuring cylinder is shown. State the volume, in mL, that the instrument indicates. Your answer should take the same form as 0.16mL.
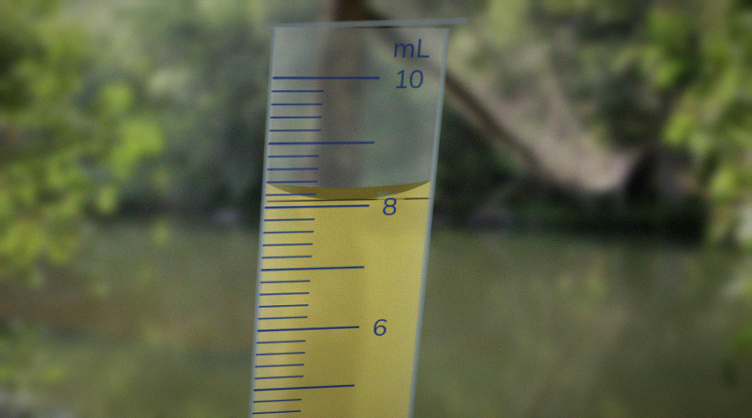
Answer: 8.1mL
